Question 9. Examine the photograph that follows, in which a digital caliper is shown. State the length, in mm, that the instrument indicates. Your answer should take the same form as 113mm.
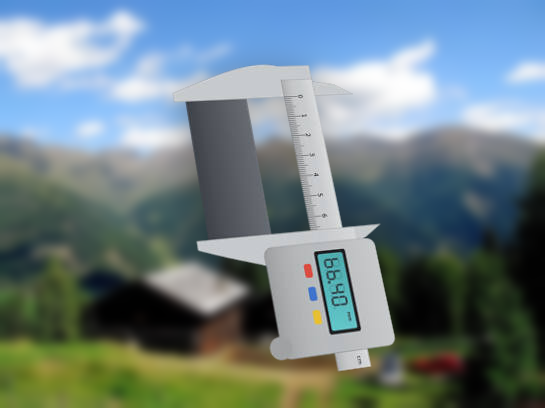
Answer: 66.40mm
